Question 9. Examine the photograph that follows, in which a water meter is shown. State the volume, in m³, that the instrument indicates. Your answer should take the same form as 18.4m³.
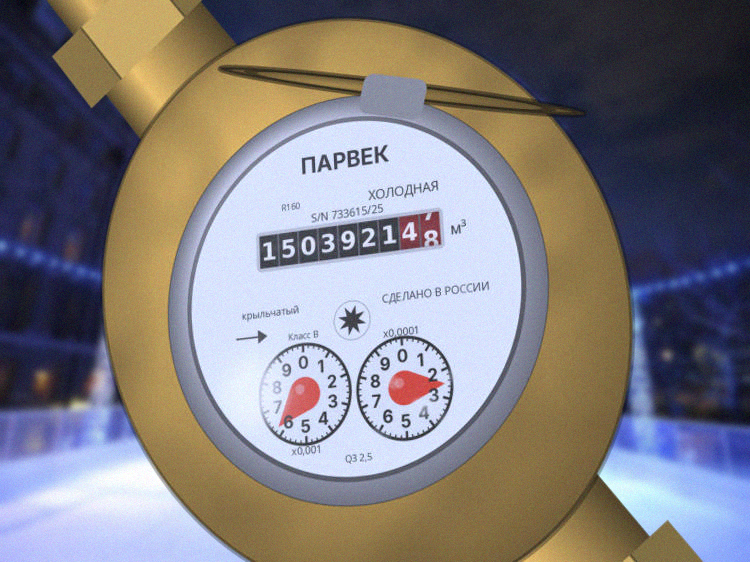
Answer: 1503921.4762m³
